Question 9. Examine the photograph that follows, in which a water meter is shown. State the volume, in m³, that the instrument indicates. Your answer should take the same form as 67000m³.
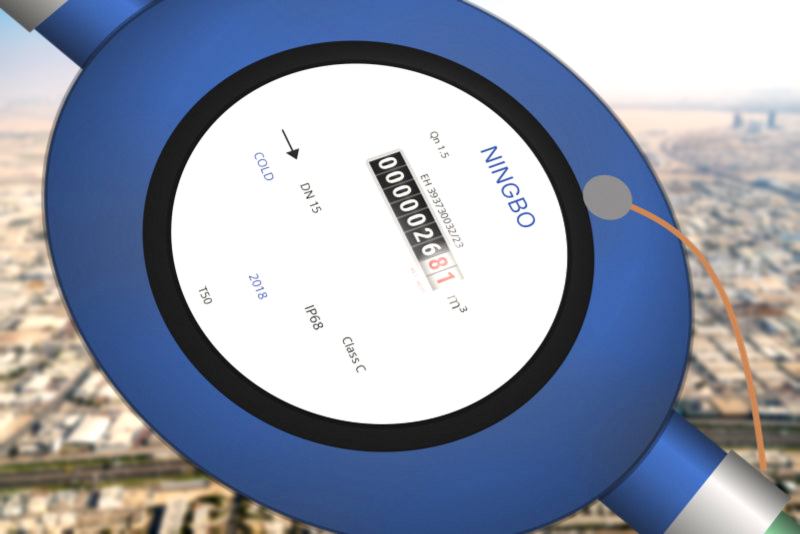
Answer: 26.81m³
